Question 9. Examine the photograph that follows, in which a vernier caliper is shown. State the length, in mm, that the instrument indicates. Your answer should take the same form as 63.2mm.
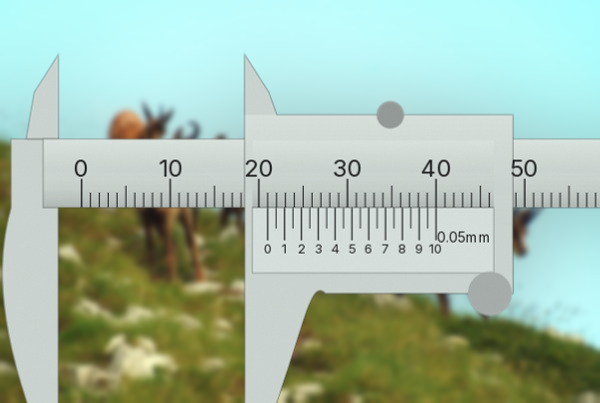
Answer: 21.0mm
